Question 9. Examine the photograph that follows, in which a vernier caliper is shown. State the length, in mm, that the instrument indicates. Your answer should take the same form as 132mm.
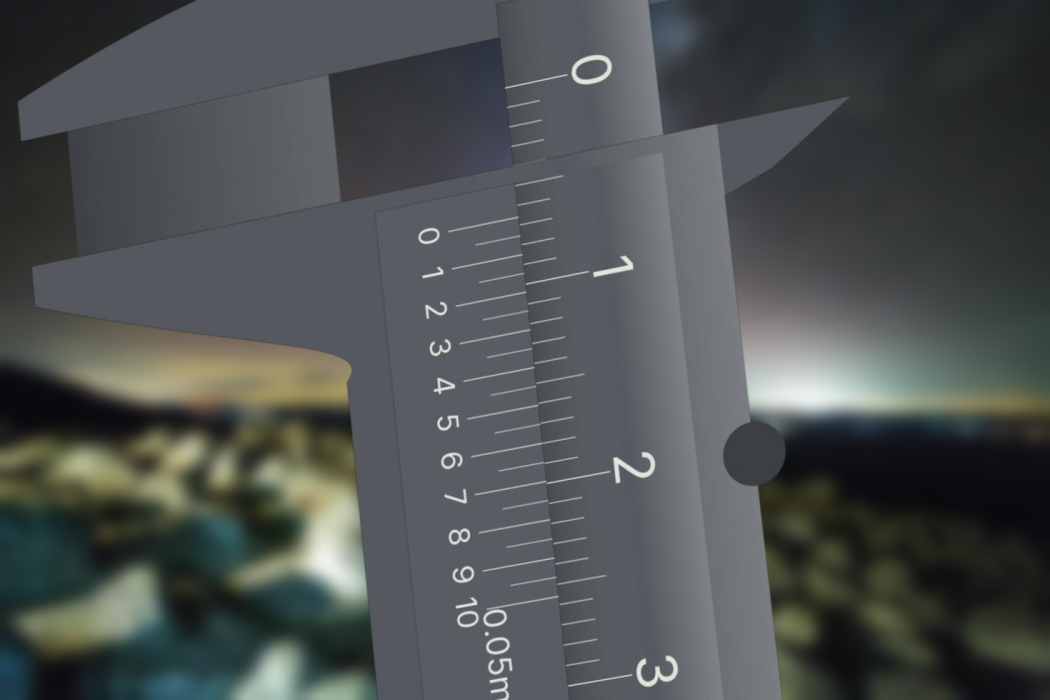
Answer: 6.6mm
